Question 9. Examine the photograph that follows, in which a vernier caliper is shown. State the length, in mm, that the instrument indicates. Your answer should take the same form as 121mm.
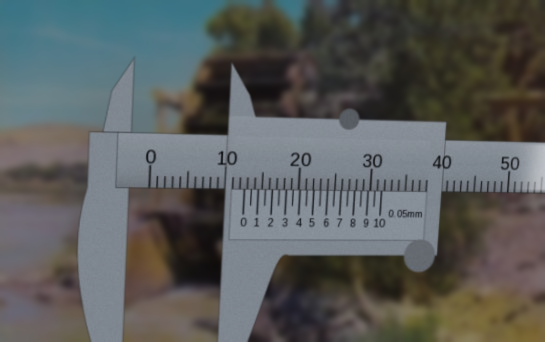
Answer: 12.6mm
